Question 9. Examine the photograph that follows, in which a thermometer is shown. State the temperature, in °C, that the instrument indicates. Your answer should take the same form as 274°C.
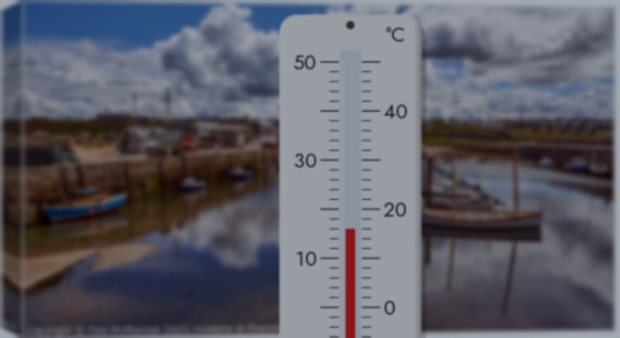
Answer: 16°C
